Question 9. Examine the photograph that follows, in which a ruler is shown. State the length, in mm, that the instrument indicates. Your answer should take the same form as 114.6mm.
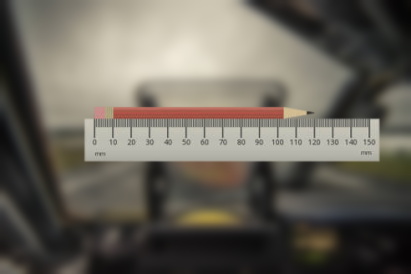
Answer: 120mm
